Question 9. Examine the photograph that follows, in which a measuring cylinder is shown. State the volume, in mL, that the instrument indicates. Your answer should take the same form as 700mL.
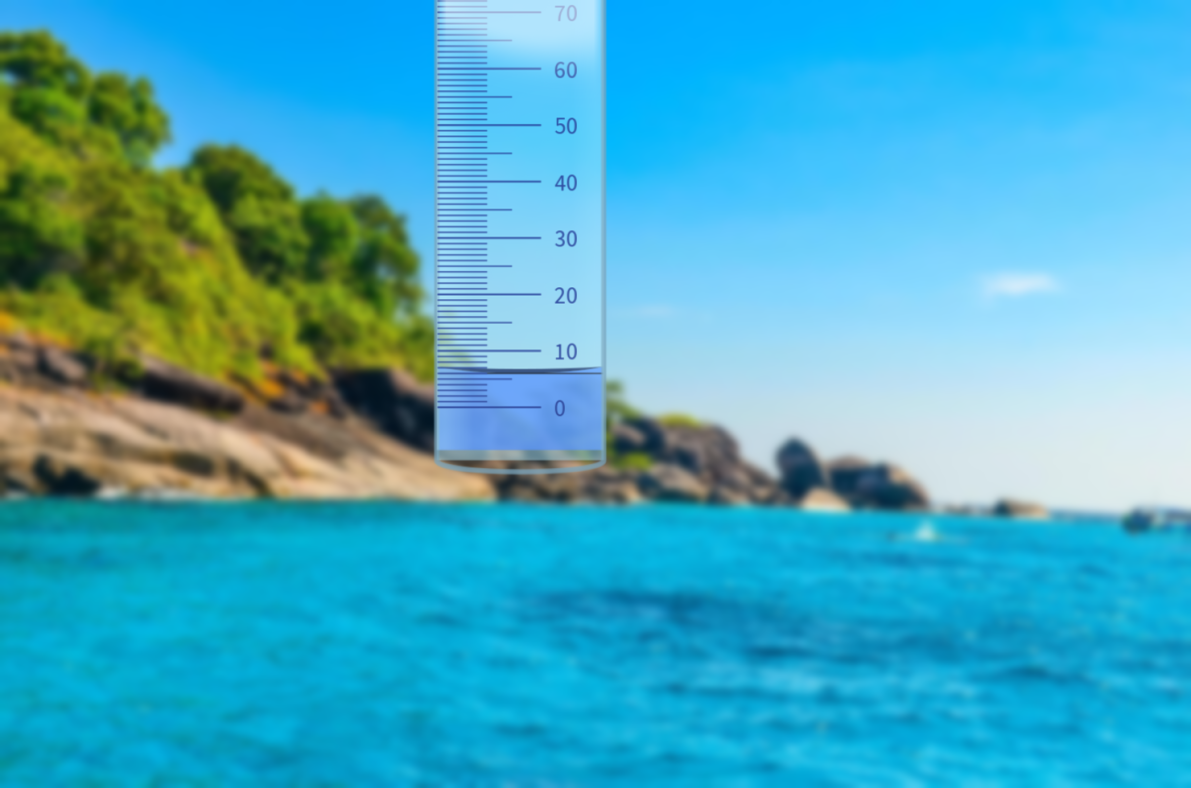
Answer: 6mL
